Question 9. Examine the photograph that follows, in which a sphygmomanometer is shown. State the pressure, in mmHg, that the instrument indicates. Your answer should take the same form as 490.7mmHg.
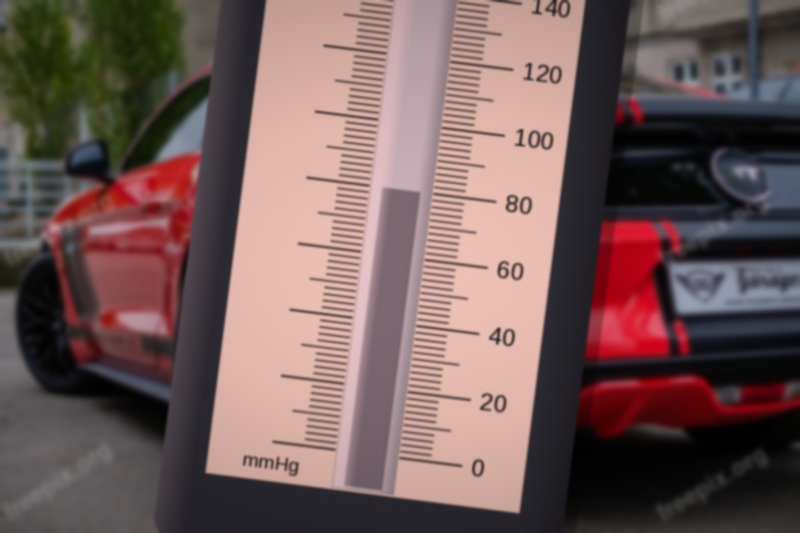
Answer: 80mmHg
